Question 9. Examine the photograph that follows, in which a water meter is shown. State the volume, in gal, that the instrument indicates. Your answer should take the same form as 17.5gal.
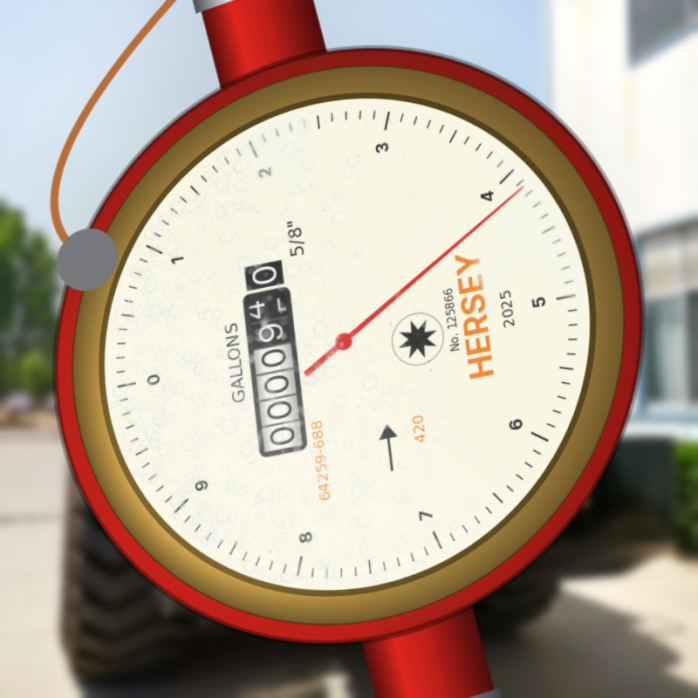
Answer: 944.1gal
